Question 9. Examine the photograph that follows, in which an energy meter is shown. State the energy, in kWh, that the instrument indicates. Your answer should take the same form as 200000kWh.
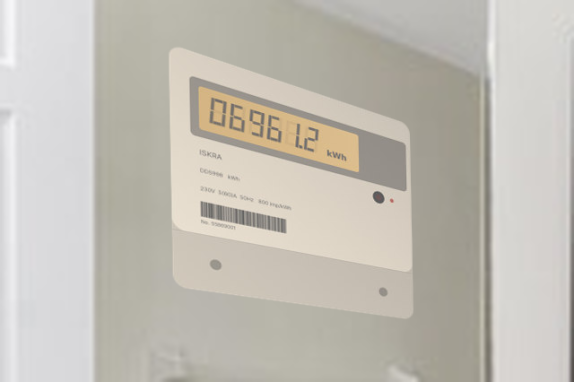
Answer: 6961.2kWh
